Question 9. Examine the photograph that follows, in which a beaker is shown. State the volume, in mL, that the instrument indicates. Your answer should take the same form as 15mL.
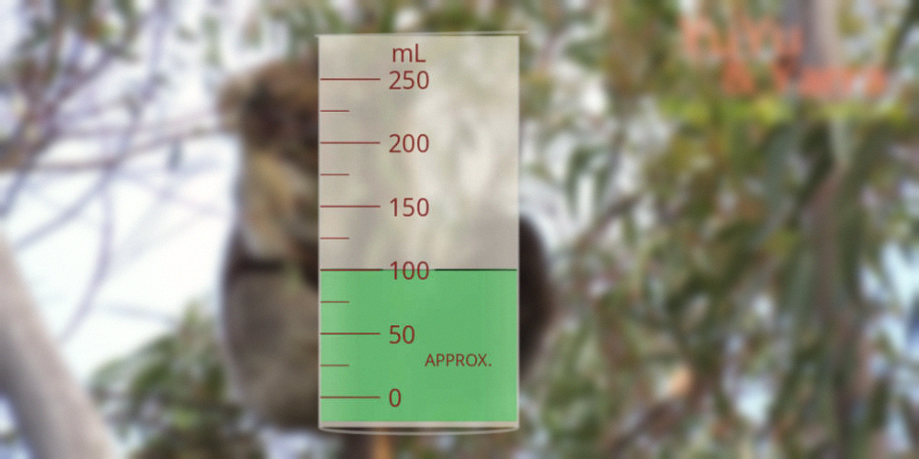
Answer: 100mL
